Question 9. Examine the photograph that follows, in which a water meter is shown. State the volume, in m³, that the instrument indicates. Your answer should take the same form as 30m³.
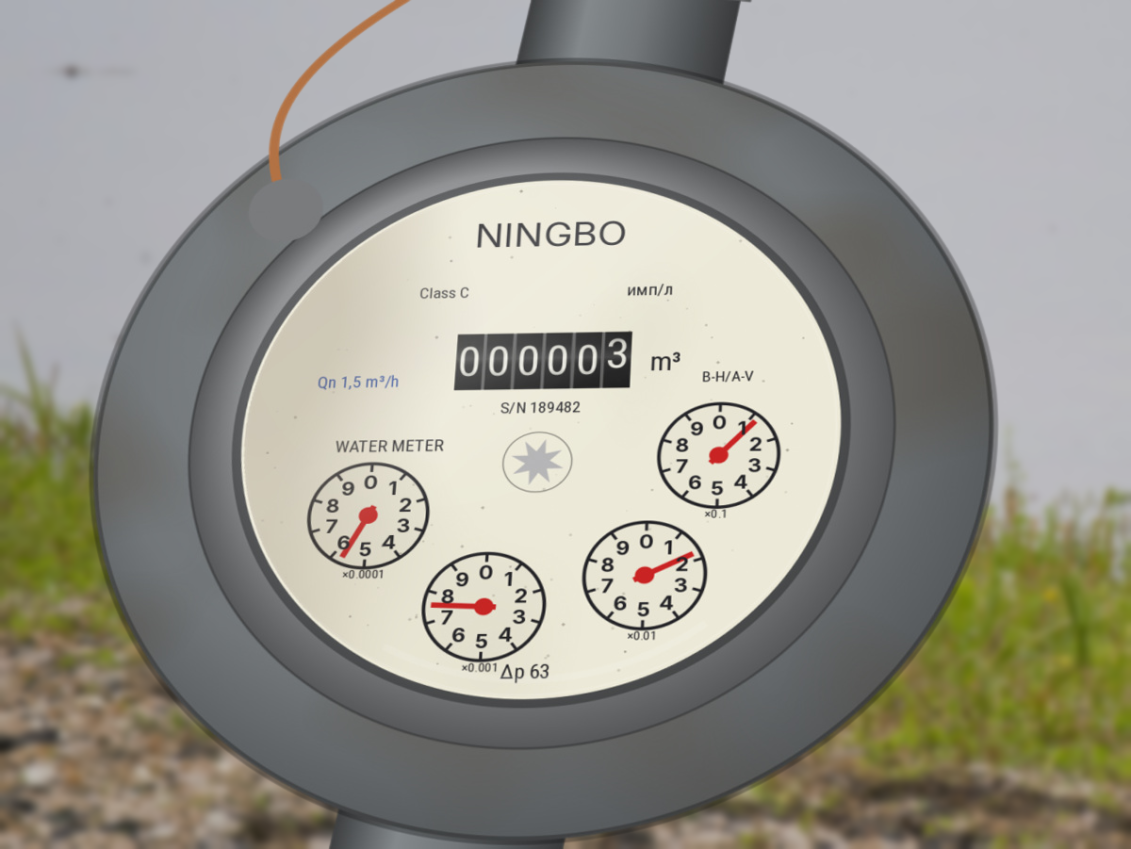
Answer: 3.1175m³
